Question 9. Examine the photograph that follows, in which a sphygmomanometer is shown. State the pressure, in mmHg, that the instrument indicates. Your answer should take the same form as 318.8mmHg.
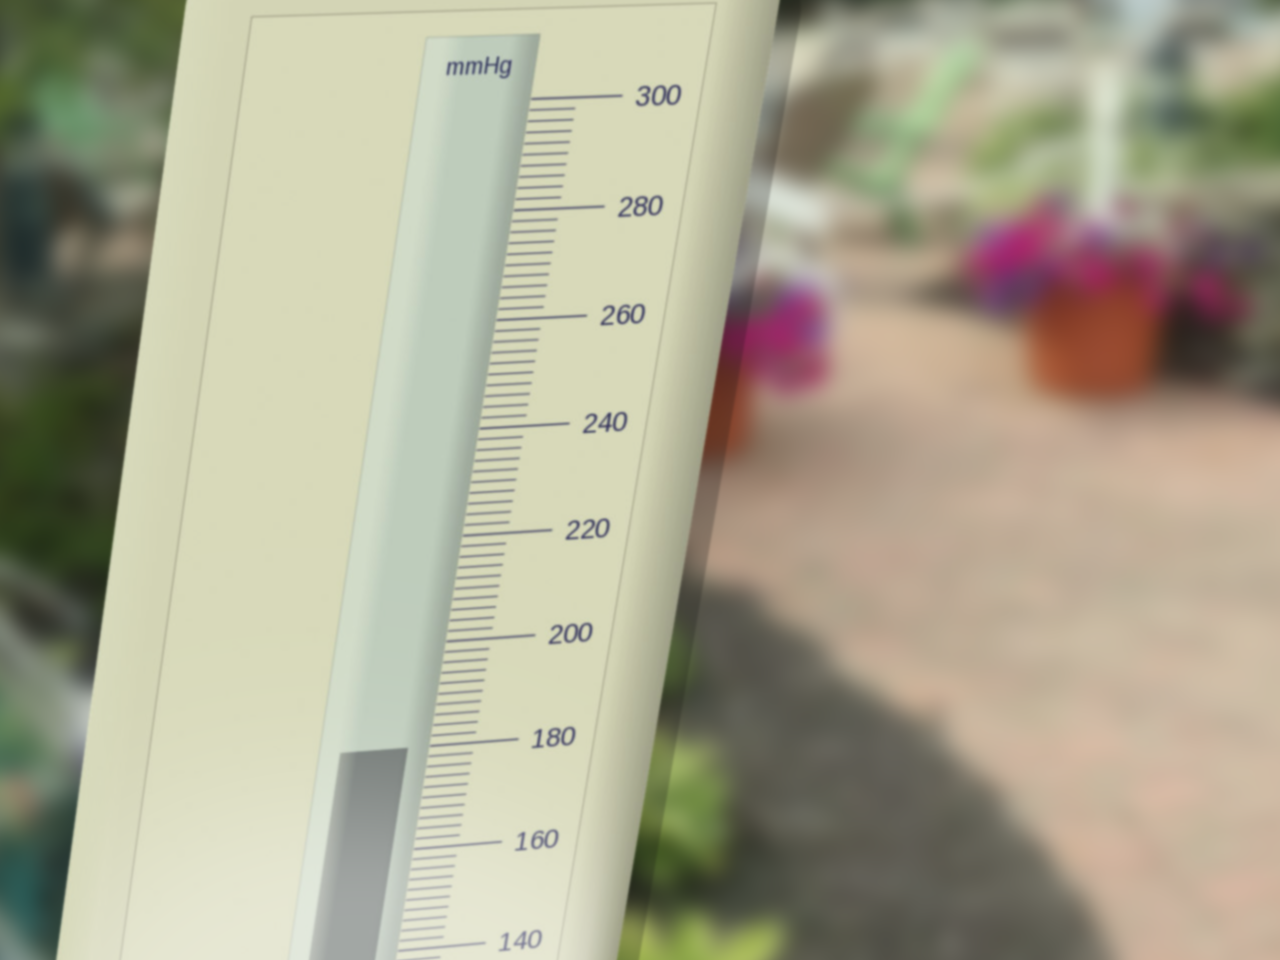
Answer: 180mmHg
